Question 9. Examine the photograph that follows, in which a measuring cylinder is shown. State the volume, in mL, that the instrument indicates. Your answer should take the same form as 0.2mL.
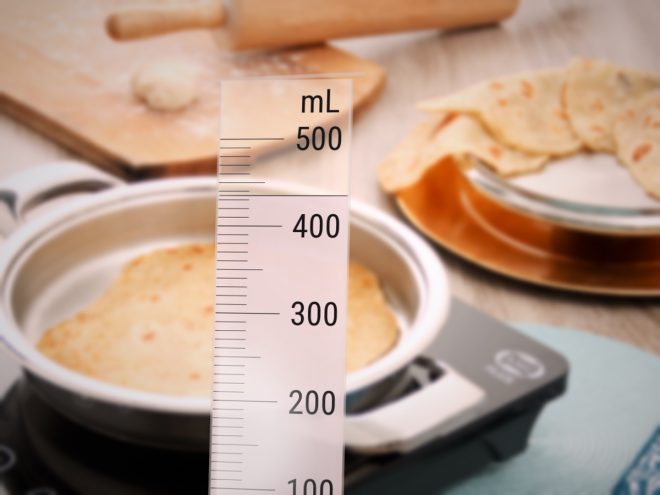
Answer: 435mL
